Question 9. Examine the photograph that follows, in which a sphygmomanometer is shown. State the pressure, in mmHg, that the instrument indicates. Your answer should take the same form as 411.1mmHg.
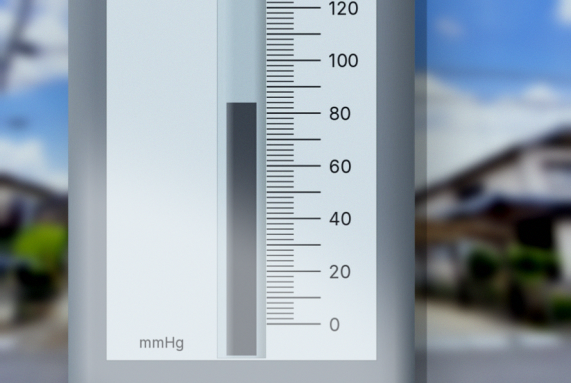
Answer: 84mmHg
